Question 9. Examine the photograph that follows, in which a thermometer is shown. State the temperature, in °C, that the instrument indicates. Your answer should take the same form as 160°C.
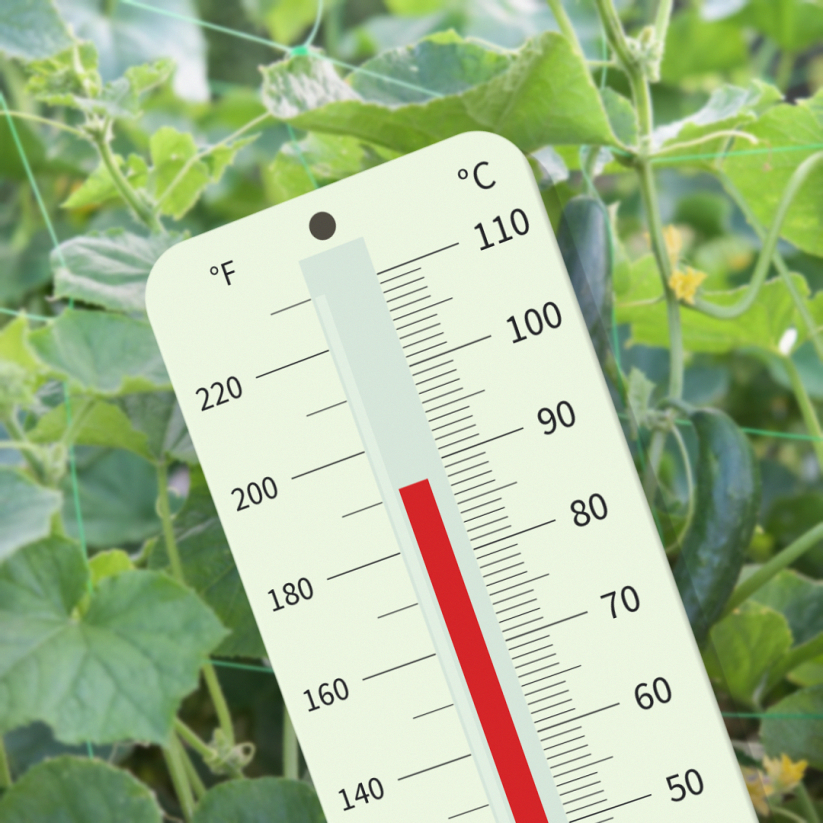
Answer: 88.5°C
